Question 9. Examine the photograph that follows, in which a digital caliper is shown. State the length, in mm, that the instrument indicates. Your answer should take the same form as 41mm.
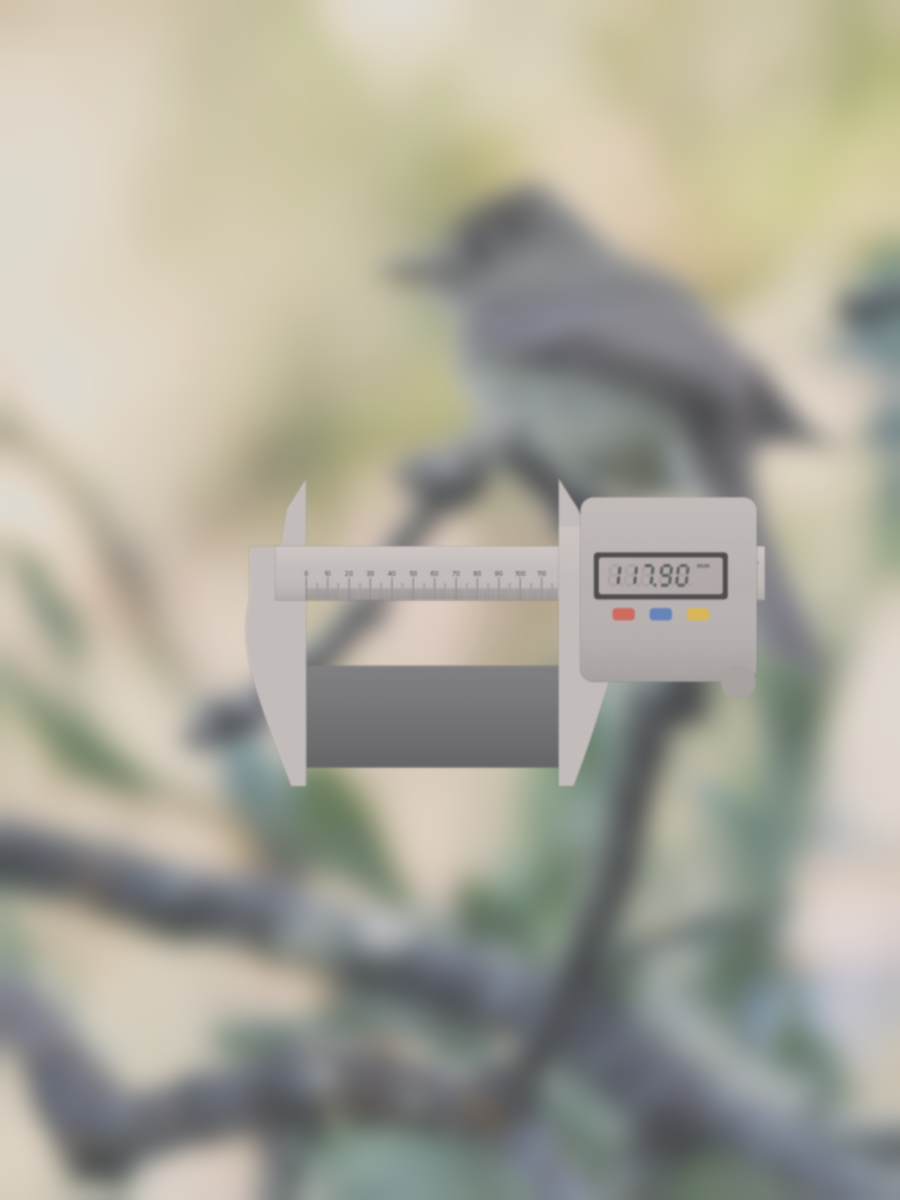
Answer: 117.90mm
